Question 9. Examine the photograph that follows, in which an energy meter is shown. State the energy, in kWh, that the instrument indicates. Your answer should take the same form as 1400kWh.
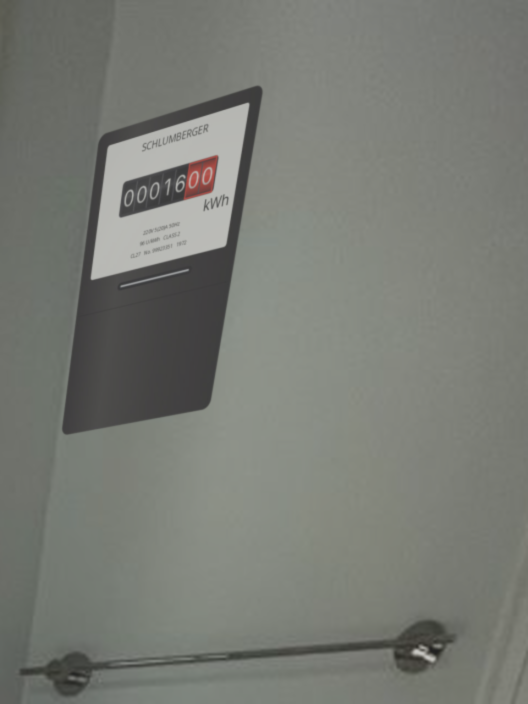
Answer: 16.00kWh
